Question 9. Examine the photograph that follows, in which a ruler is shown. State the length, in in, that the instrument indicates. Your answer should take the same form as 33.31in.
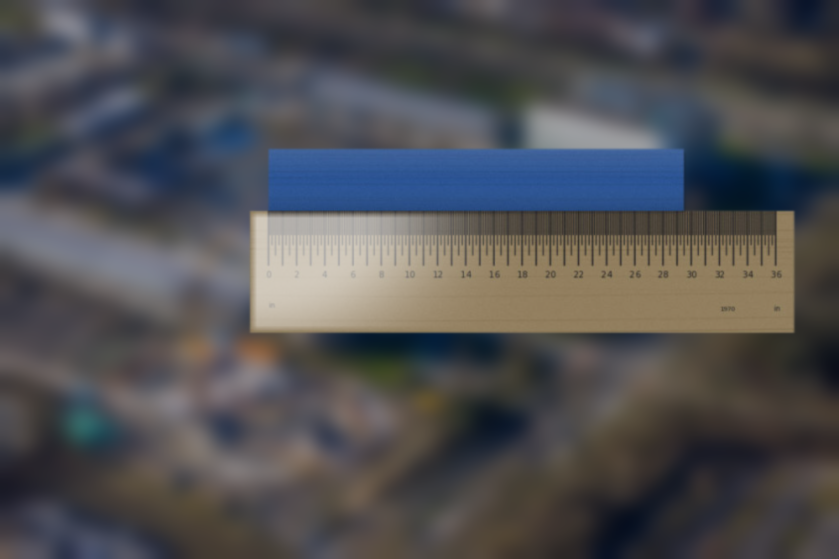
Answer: 29.5in
